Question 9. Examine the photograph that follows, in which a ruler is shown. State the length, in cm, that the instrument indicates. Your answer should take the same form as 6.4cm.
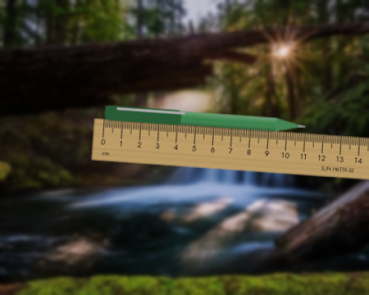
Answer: 11cm
